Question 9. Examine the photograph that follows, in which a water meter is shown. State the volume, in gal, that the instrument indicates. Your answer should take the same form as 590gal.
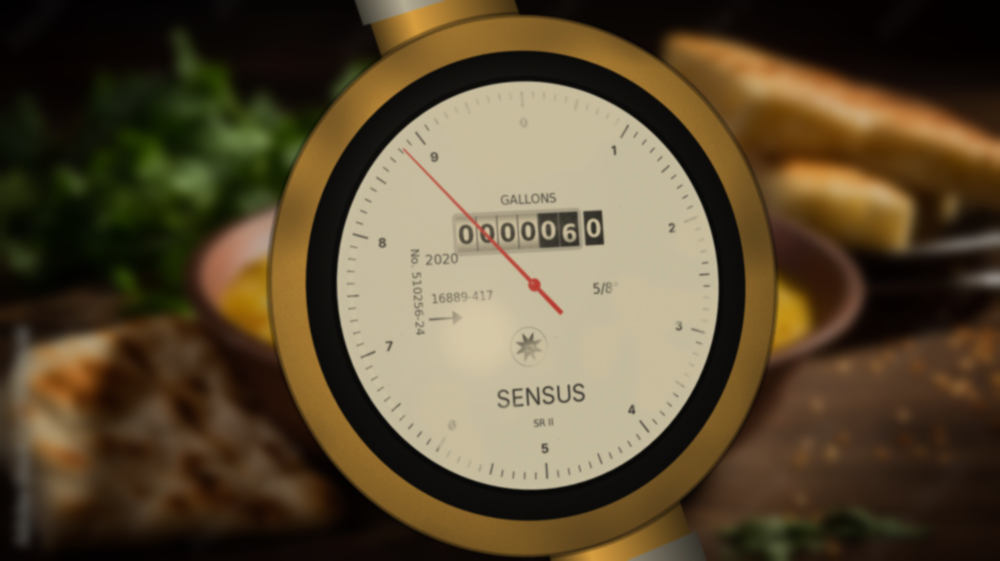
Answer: 58.8gal
